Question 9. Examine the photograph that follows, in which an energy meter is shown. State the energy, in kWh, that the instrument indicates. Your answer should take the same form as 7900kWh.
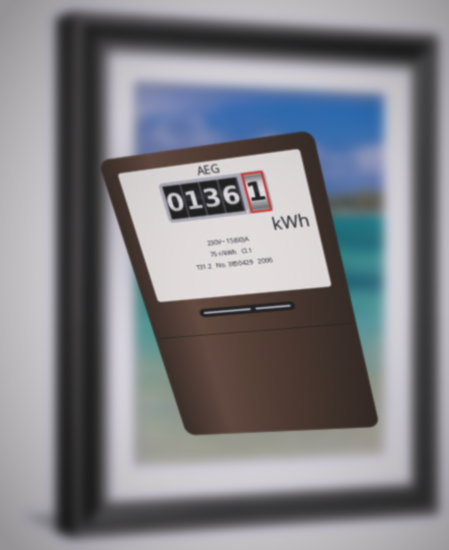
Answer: 136.1kWh
